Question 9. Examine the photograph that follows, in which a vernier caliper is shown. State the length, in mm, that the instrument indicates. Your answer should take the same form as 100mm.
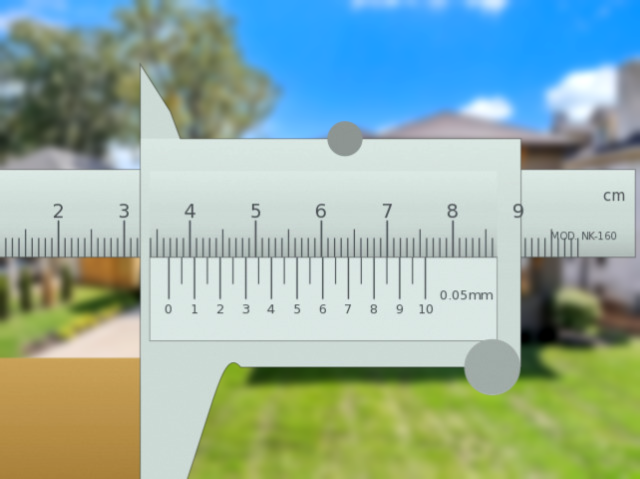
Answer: 36.8mm
